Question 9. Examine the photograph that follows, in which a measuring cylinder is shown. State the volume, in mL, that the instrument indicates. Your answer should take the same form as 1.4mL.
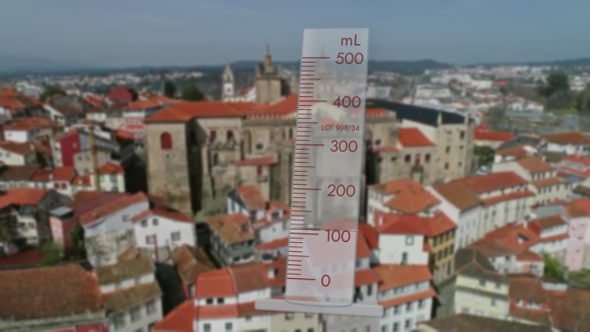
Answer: 110mL
